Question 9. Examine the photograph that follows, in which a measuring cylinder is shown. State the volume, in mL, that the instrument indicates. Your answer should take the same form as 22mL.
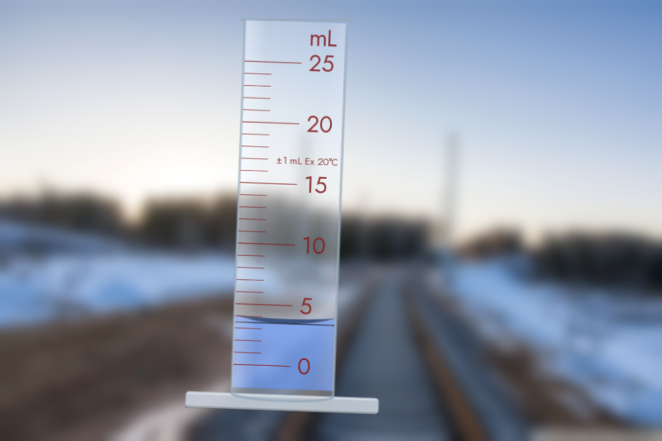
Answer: 3.5mL
